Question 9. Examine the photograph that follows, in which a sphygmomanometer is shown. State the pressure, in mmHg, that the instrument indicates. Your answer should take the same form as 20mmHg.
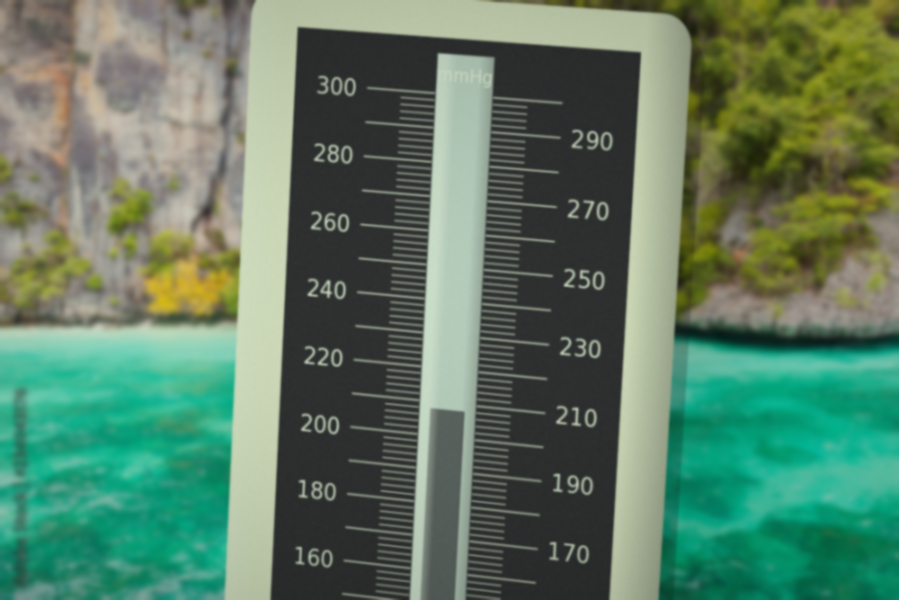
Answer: 208mmHg
